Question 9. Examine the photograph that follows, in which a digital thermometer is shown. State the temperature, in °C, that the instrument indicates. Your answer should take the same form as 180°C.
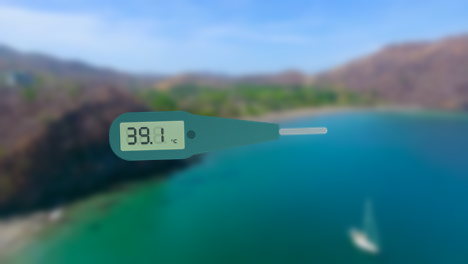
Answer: 39.1°C
